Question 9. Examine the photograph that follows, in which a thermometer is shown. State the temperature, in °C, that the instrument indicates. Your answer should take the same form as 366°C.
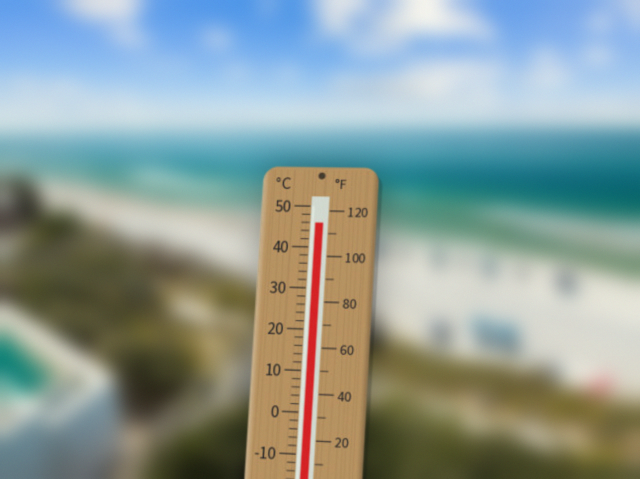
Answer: 46°C
